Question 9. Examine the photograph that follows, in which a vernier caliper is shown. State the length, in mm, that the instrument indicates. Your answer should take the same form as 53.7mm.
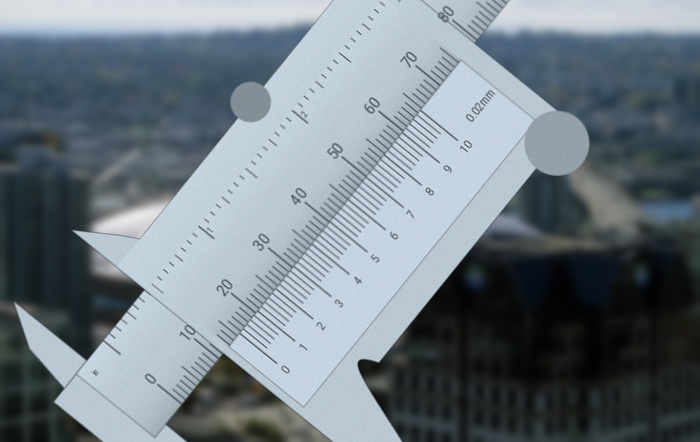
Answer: 15.6mm
